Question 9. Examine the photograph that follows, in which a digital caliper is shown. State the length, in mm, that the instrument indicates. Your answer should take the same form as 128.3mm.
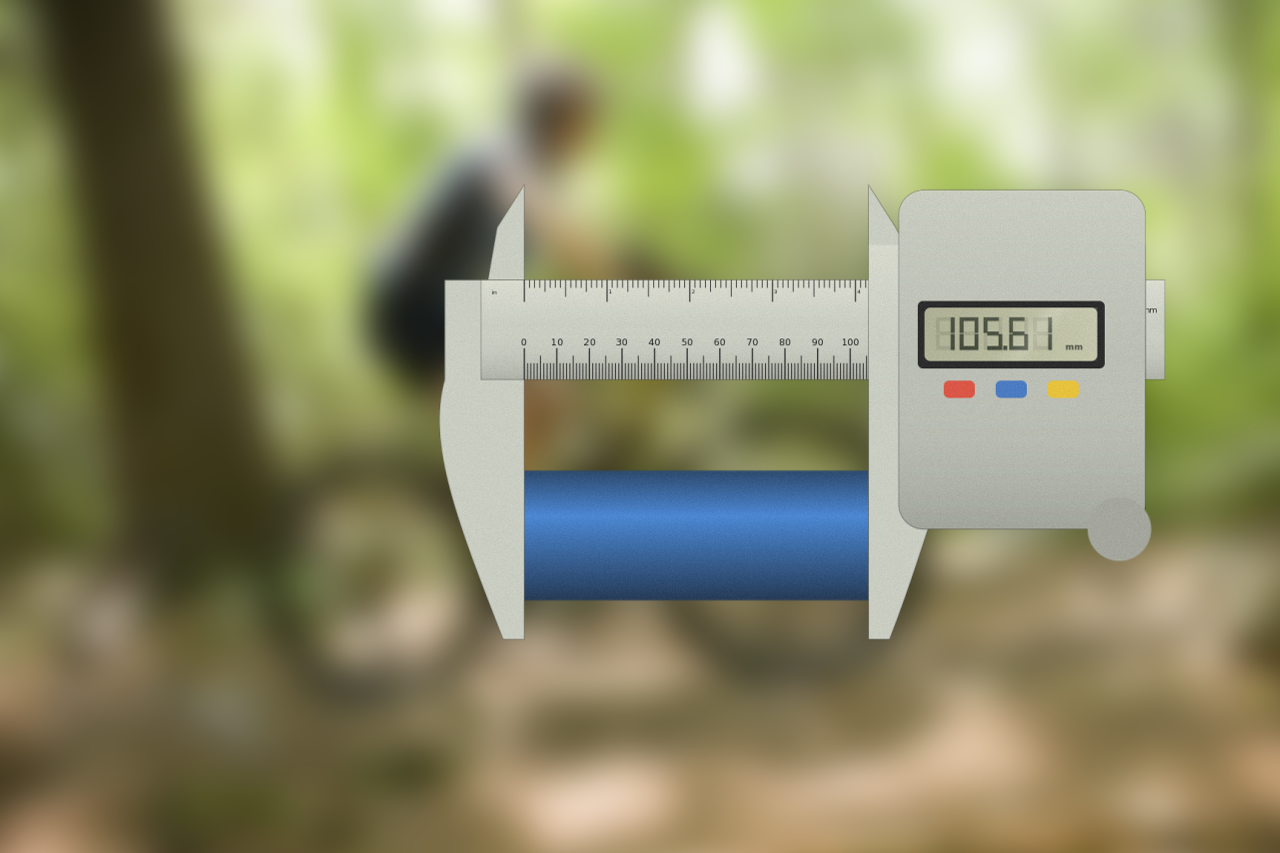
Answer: 105.61mm
